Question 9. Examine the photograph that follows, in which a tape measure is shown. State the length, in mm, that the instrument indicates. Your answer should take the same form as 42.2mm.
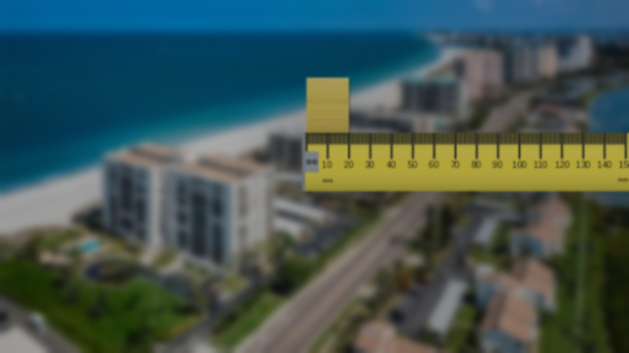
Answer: 20mm
